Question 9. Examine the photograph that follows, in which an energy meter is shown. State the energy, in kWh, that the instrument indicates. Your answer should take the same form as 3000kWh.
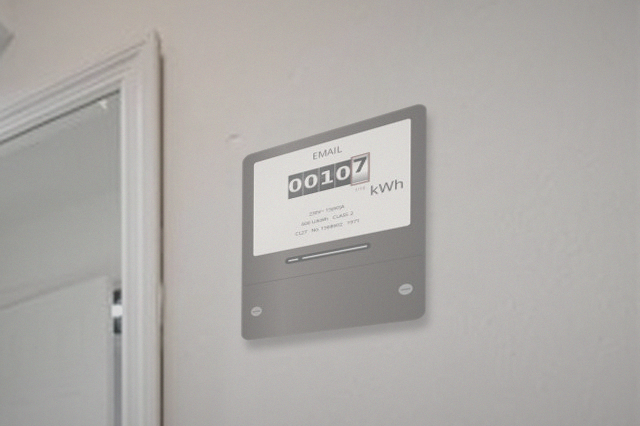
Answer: 10.7kWh
